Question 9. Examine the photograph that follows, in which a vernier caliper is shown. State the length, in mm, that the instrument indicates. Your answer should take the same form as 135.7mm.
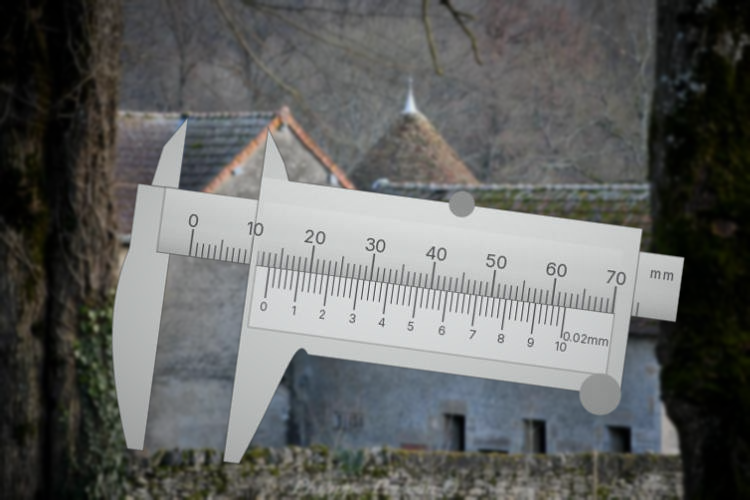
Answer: 13.2mm
